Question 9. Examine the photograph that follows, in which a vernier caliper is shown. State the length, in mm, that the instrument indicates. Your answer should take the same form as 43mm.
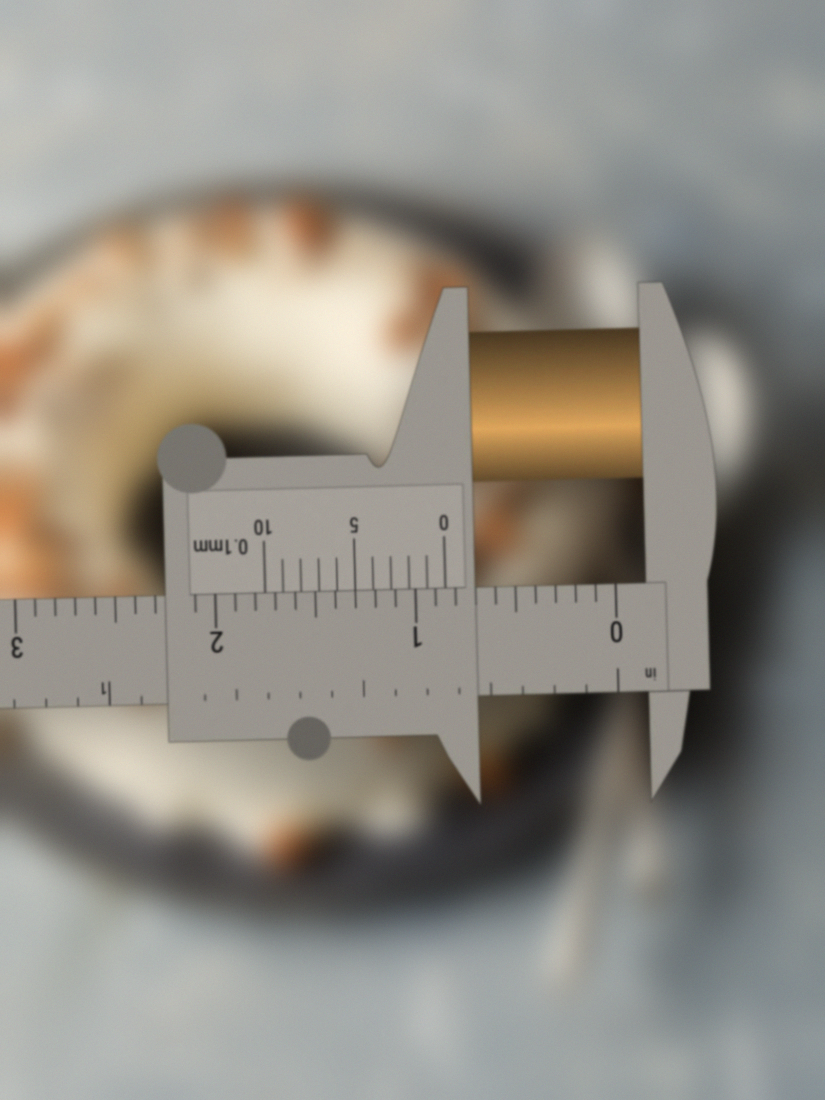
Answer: 8.5mm
